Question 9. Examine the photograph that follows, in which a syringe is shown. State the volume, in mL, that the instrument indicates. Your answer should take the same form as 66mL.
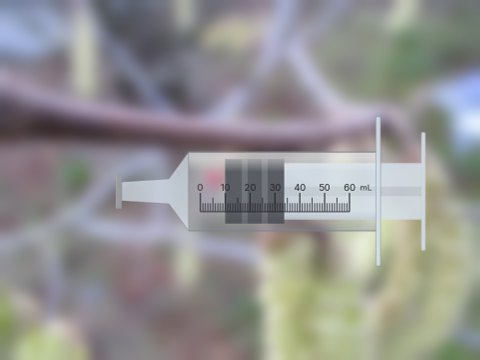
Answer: 10mL
